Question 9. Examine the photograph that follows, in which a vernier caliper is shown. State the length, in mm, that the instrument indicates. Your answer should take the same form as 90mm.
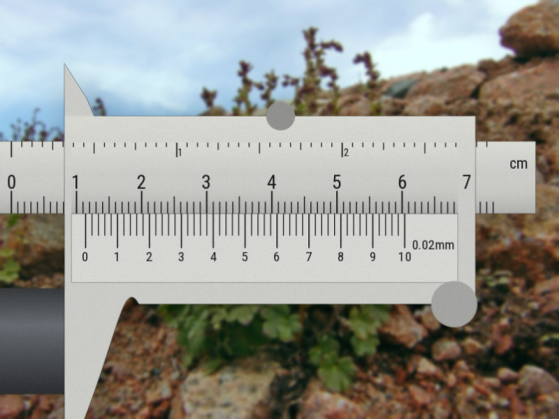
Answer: 11.4mm
